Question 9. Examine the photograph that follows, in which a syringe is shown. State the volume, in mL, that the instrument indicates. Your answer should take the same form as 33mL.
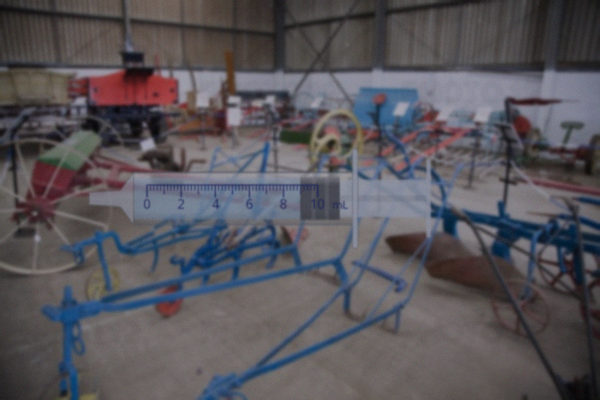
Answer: 9mL
